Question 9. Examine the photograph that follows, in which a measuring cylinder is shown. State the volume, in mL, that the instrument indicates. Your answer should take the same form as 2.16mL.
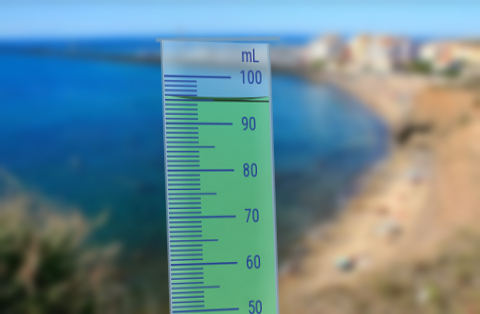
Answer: 95mL
